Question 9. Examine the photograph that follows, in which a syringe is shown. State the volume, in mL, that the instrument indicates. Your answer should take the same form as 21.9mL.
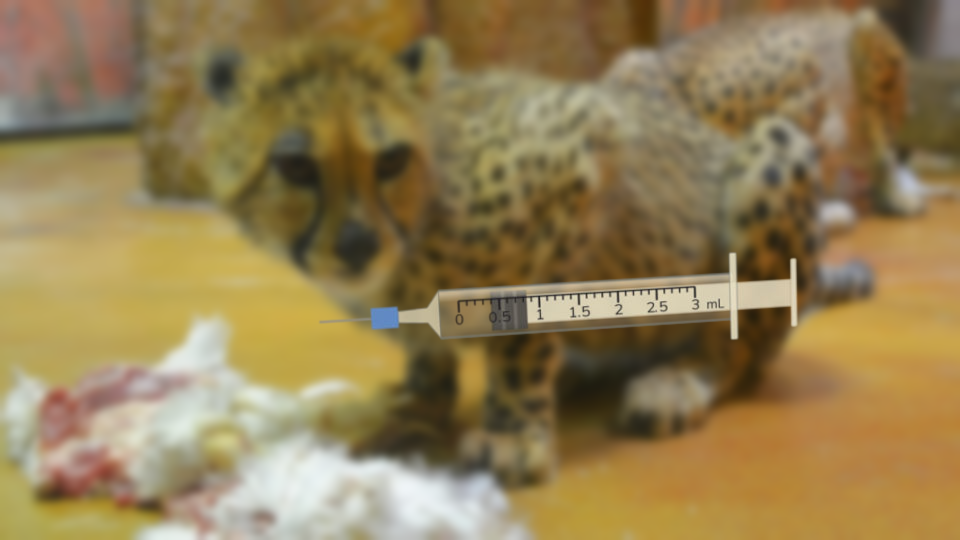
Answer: 0.4mL
